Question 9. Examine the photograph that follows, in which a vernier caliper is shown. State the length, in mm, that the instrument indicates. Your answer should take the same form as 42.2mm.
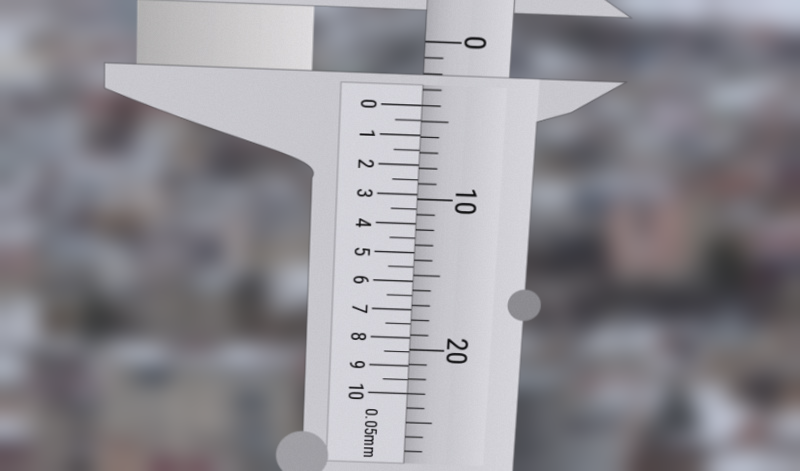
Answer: 4.0mm
